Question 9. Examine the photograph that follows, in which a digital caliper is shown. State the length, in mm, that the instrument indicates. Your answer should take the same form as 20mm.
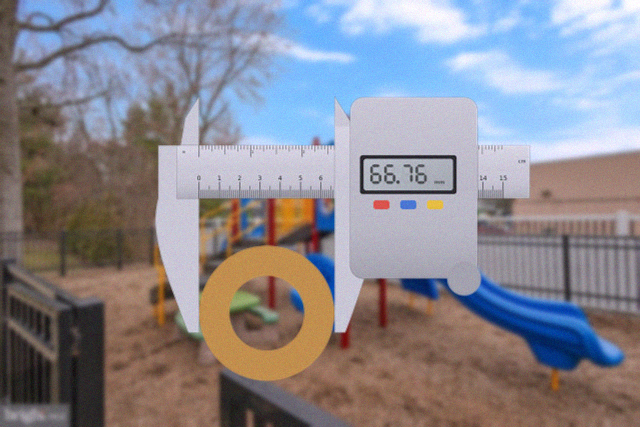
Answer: 66.76mm
